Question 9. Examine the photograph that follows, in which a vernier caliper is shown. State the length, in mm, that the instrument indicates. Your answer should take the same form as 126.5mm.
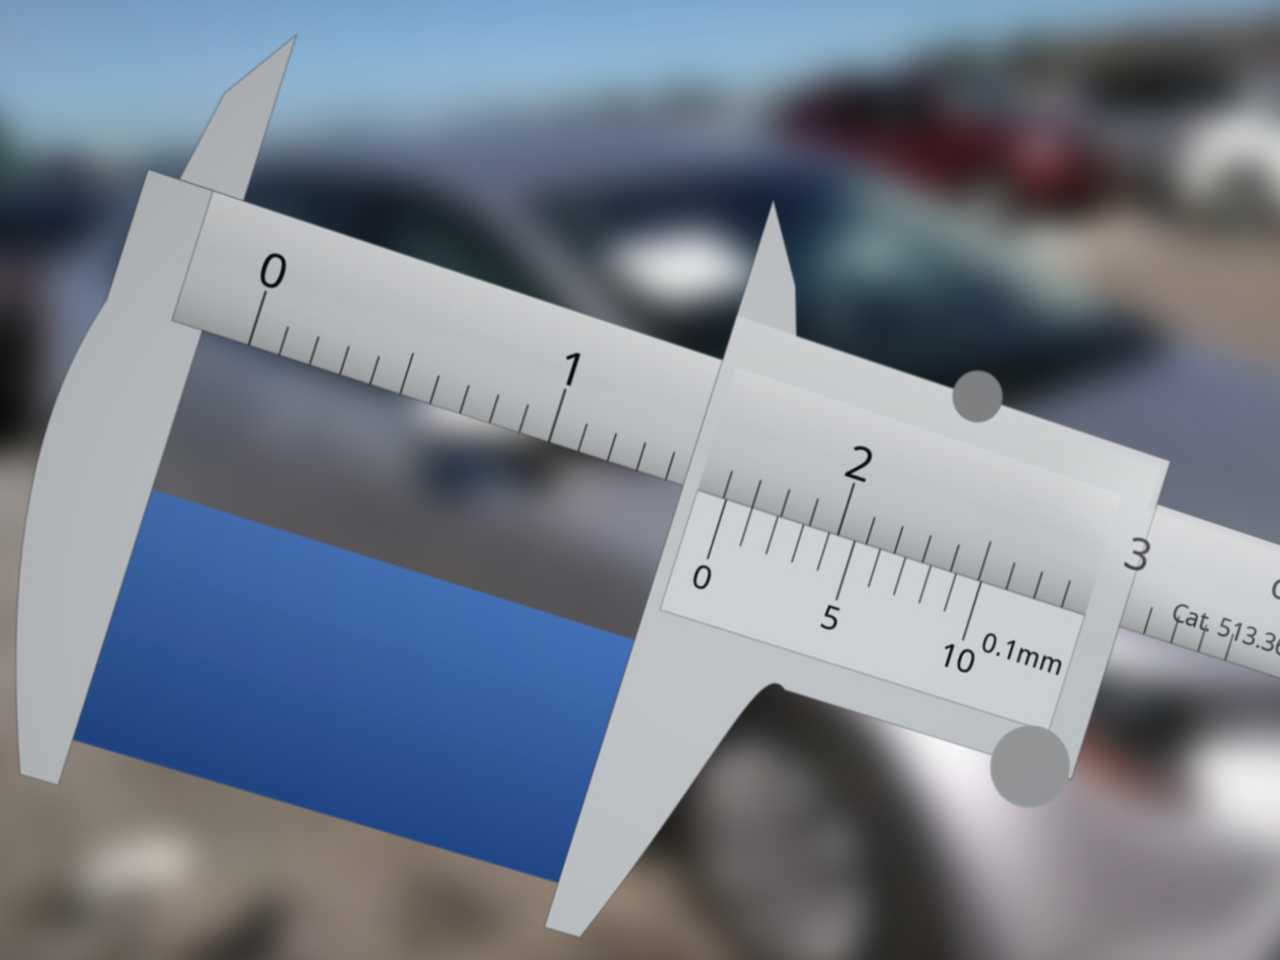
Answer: 16.1mm
